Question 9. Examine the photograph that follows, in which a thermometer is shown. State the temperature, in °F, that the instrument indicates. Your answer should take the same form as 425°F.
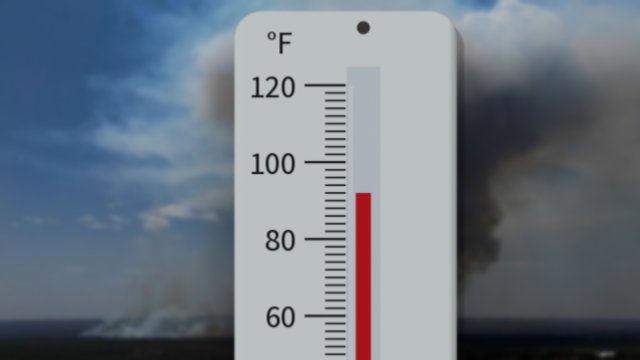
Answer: 92°F
